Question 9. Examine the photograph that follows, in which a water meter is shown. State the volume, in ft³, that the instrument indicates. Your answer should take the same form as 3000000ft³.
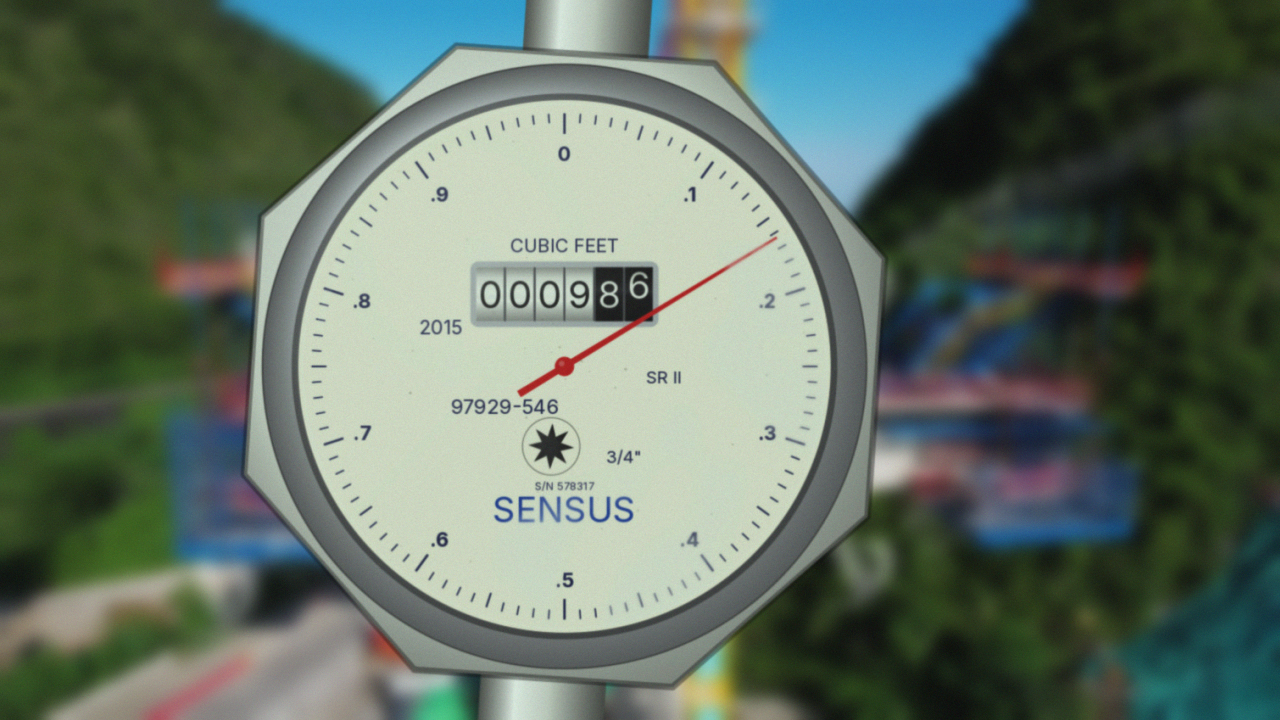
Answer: 986.16ft³
